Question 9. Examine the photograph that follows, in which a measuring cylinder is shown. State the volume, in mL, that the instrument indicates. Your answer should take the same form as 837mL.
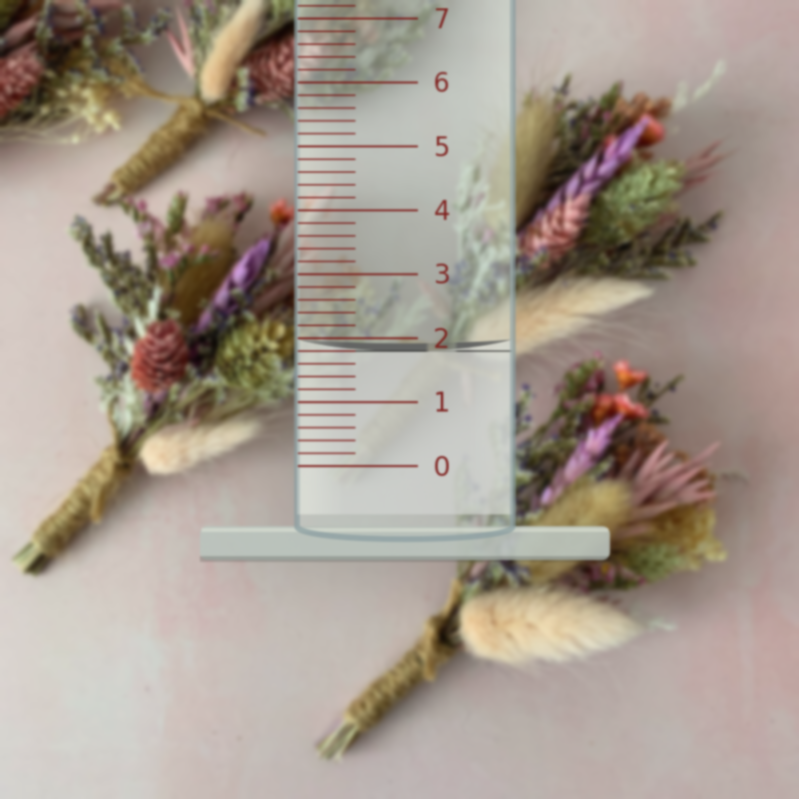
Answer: 1.8mL
